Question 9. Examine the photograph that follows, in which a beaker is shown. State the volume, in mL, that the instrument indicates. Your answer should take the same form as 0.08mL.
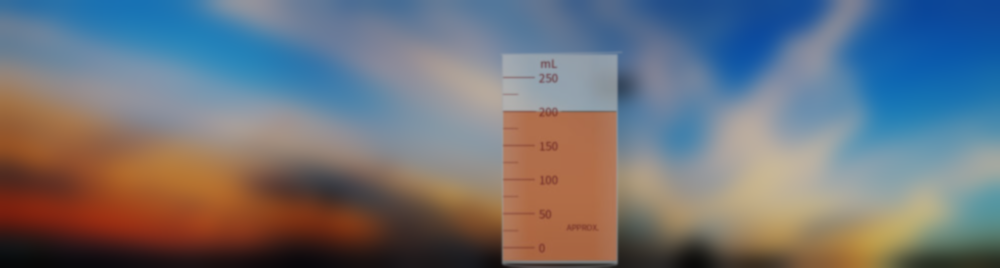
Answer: 200mL
